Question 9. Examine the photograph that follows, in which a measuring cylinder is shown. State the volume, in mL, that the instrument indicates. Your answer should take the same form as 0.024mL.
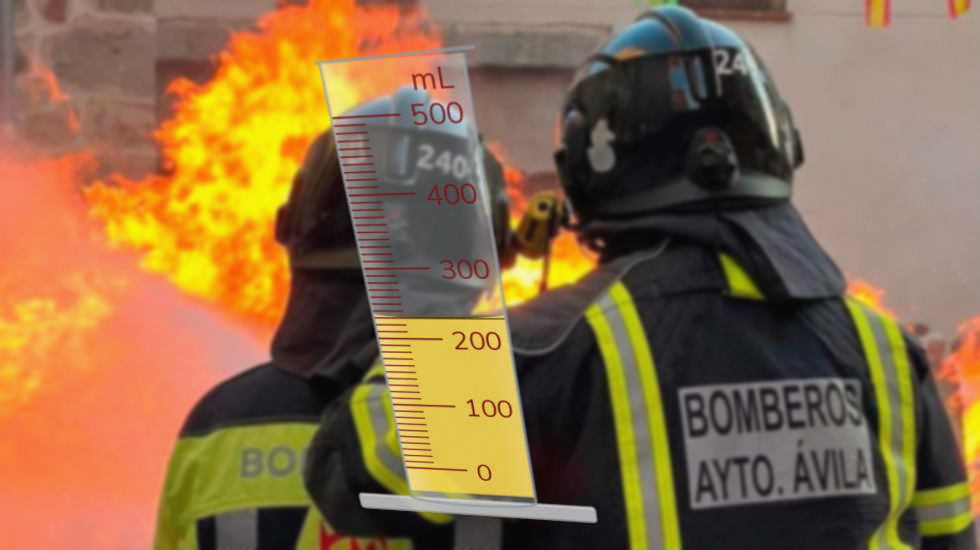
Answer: 230mL
